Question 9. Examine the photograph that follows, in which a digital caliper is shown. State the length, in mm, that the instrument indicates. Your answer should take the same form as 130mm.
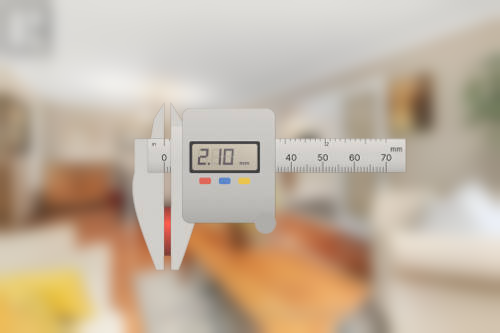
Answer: 2.10mm
